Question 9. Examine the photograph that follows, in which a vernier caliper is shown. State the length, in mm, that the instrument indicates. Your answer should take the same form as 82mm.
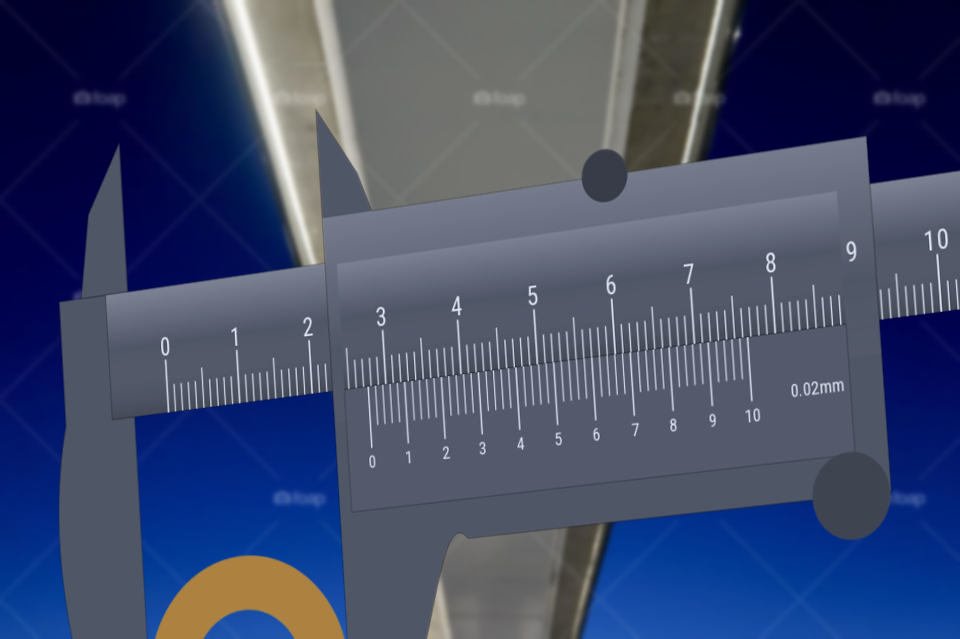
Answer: 27.6mm
